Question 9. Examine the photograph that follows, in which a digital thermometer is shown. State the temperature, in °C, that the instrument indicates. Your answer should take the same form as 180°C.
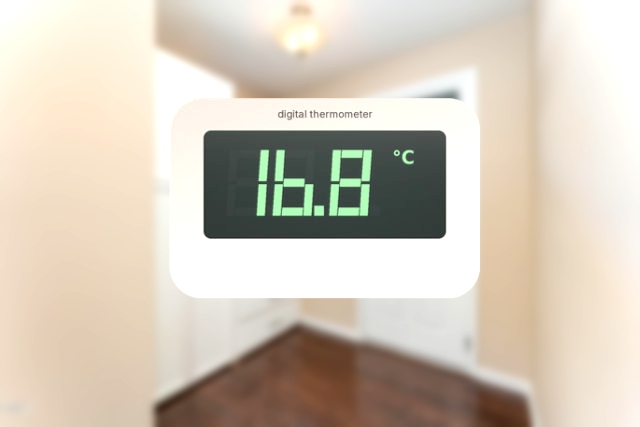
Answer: 16.8°C
